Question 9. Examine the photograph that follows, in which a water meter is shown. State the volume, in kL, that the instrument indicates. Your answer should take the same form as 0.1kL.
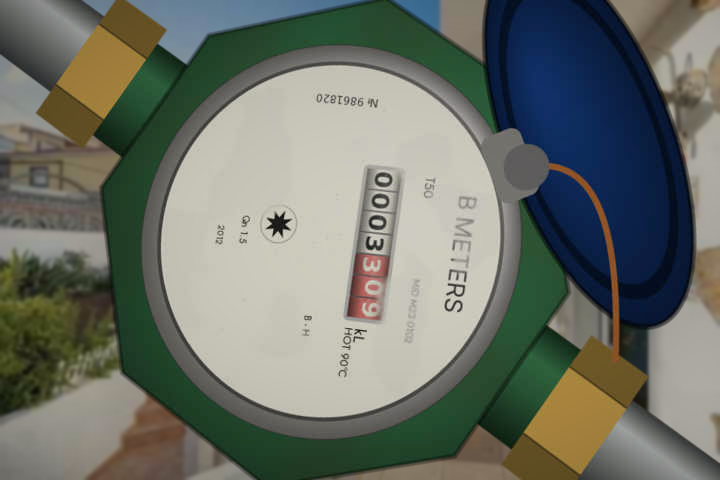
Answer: 3.309kL
